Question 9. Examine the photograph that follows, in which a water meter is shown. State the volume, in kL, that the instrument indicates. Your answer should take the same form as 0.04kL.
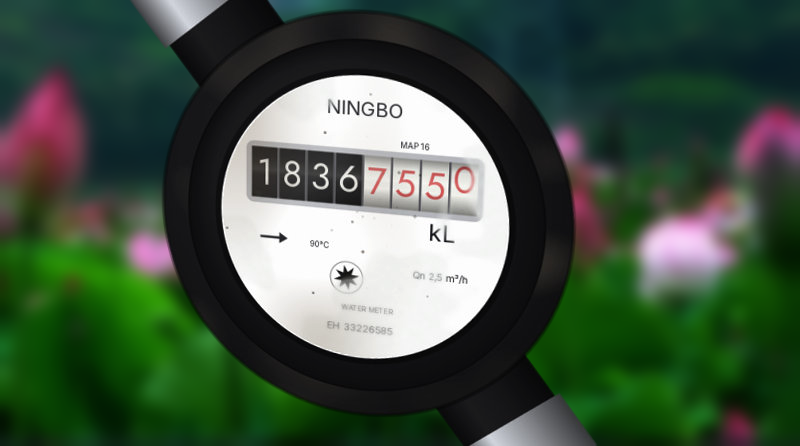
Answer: 1836.7550kL
